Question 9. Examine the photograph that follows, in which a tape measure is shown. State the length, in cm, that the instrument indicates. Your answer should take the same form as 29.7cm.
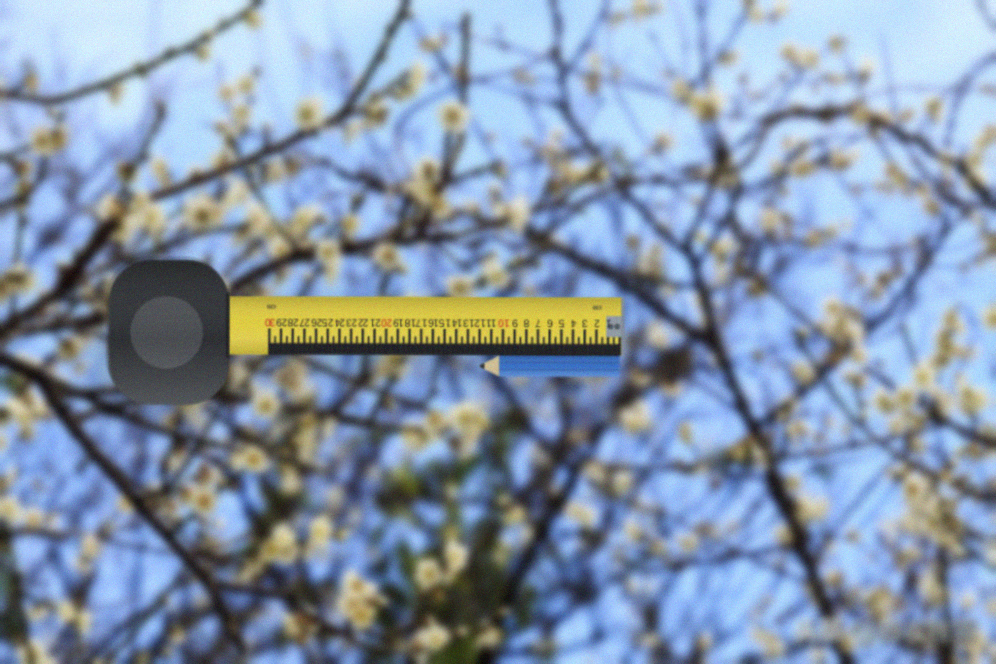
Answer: 12cm
